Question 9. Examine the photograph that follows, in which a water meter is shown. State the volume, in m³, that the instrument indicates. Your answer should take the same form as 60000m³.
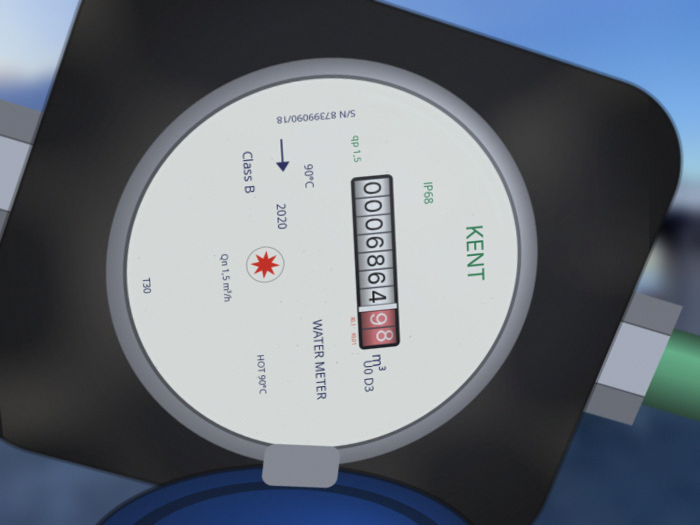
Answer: 6864.98m³
